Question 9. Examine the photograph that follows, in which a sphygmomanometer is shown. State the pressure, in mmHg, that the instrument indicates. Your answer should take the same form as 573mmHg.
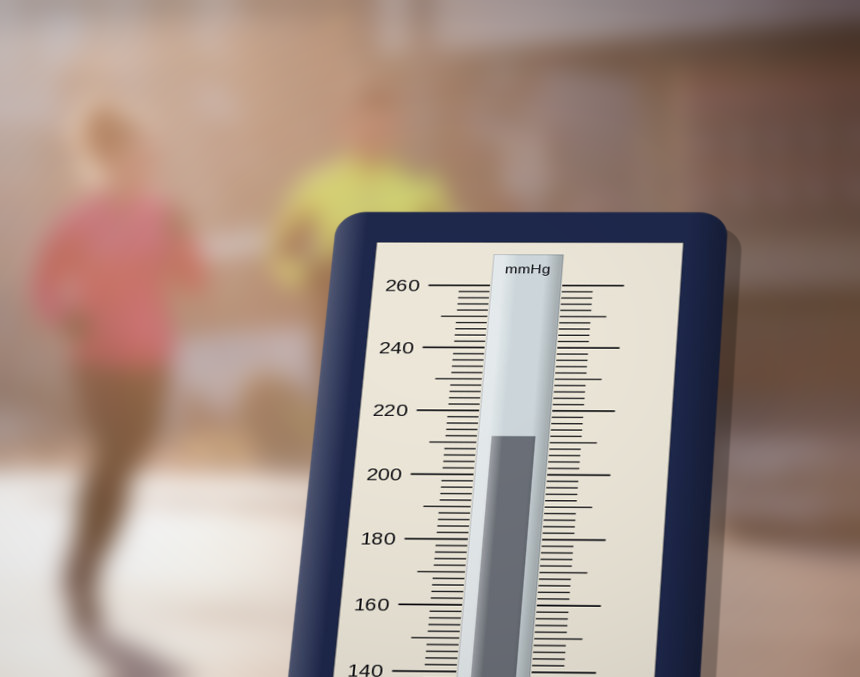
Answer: 212mmHg
